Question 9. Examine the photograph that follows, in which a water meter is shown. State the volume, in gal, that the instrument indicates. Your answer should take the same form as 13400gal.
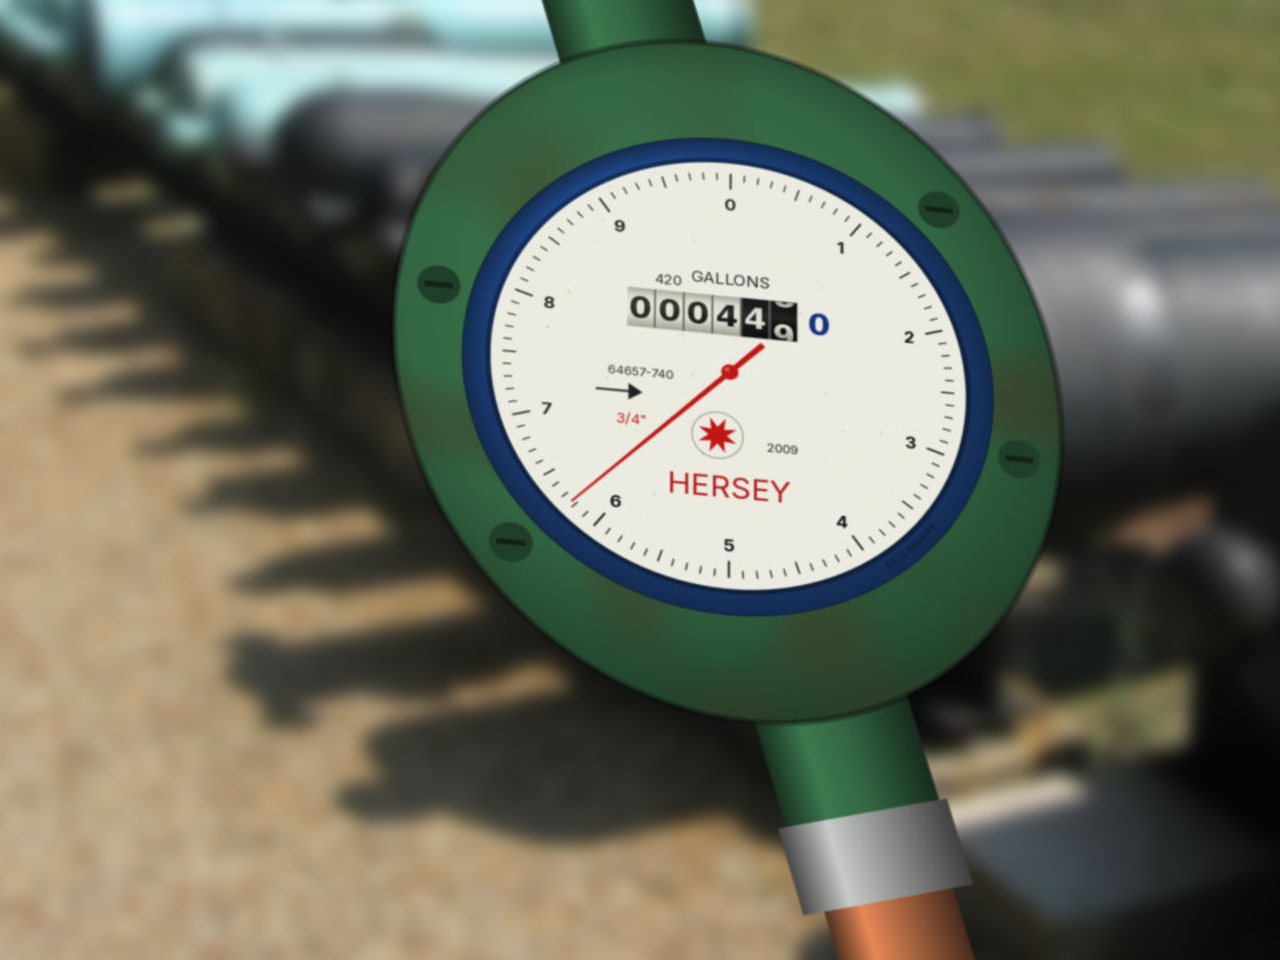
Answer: 4486.2gal
